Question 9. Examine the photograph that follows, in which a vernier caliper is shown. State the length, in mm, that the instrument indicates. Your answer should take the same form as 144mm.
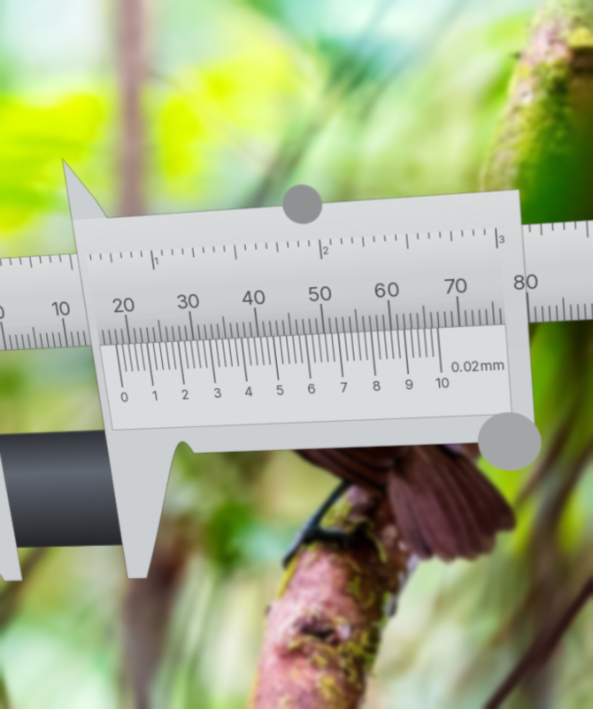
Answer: 17.8mm
